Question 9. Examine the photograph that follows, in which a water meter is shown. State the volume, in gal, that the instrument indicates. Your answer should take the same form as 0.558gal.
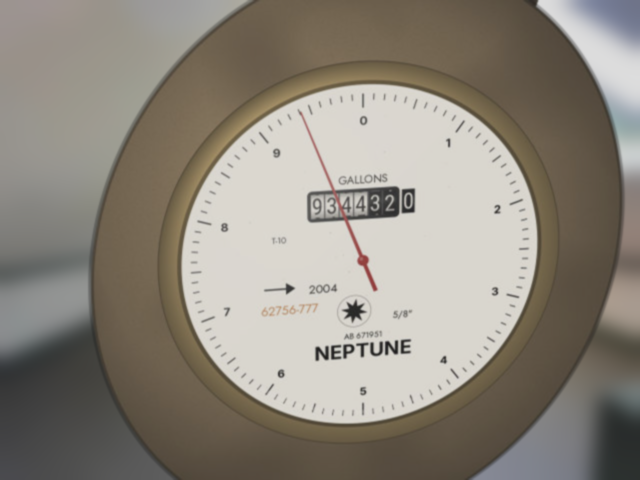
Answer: 9344319.4gal
